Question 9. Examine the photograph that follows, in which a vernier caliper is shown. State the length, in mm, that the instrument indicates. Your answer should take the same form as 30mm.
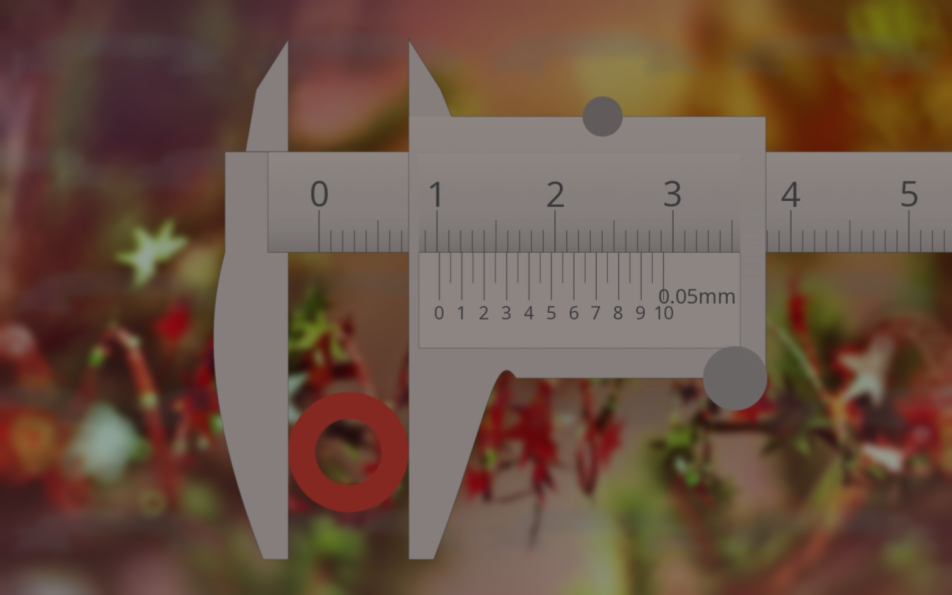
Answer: 10.2mm
